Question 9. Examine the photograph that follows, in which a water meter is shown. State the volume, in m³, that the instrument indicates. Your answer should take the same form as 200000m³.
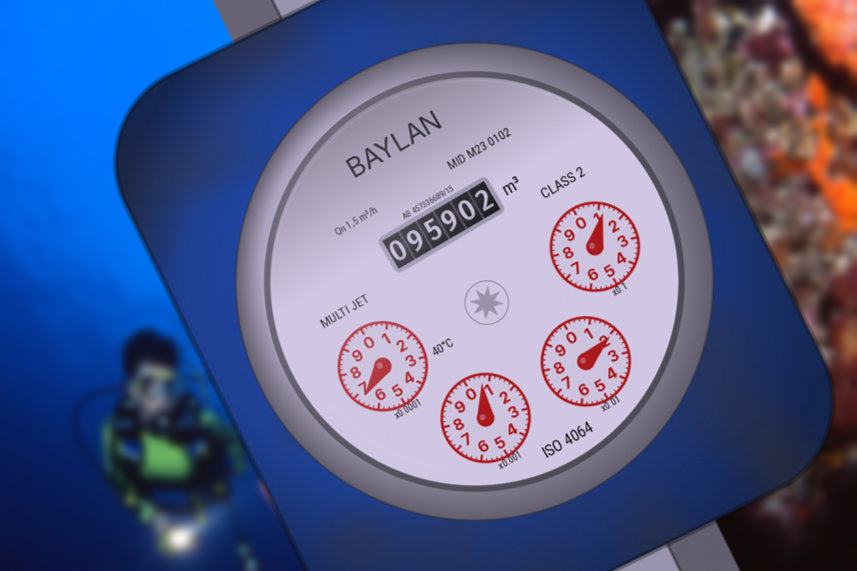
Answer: 95902.1206m³
